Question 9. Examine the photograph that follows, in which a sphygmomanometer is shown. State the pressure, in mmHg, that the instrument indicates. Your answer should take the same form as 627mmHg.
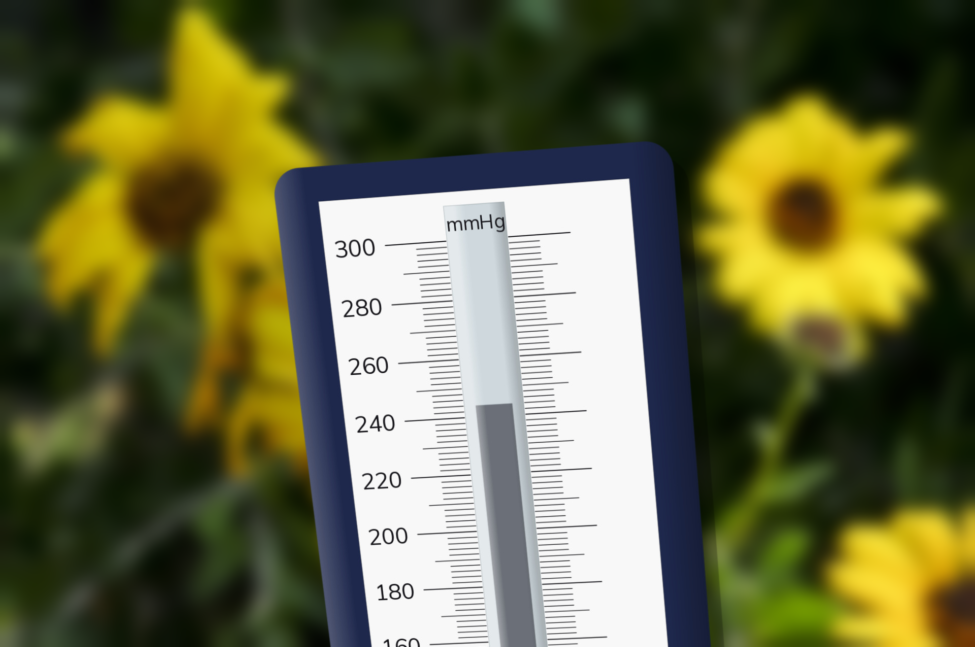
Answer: 244mmHg
